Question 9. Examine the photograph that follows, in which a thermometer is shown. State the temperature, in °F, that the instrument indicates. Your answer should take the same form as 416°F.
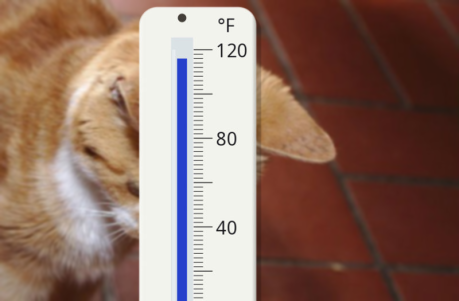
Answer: 116°F
